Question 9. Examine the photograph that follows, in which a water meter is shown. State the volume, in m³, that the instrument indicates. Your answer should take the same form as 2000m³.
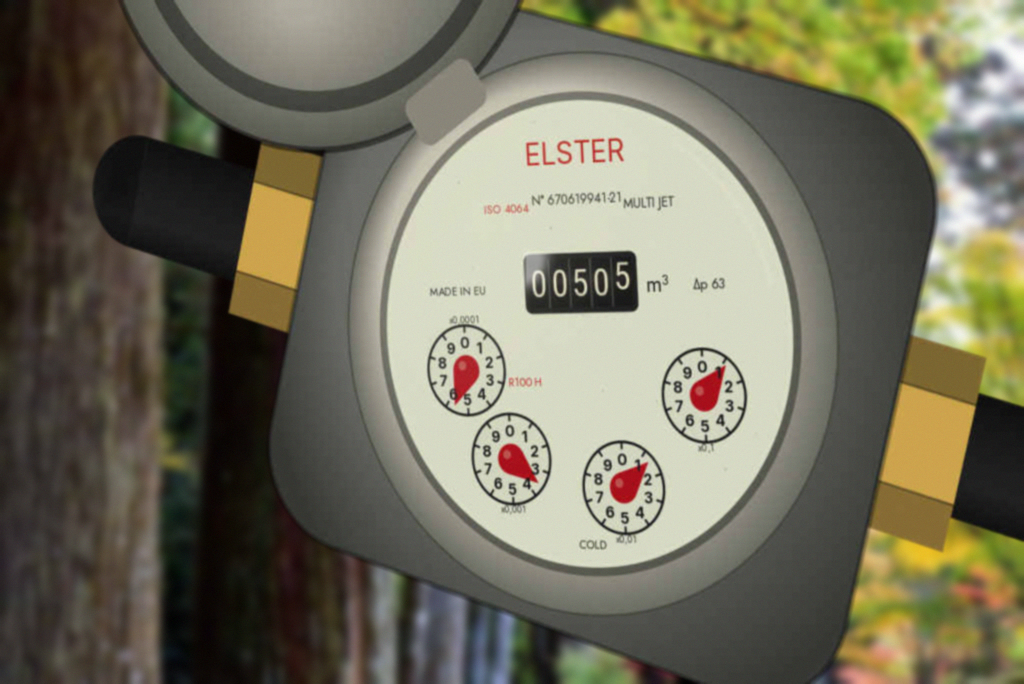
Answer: 505.1135m³
